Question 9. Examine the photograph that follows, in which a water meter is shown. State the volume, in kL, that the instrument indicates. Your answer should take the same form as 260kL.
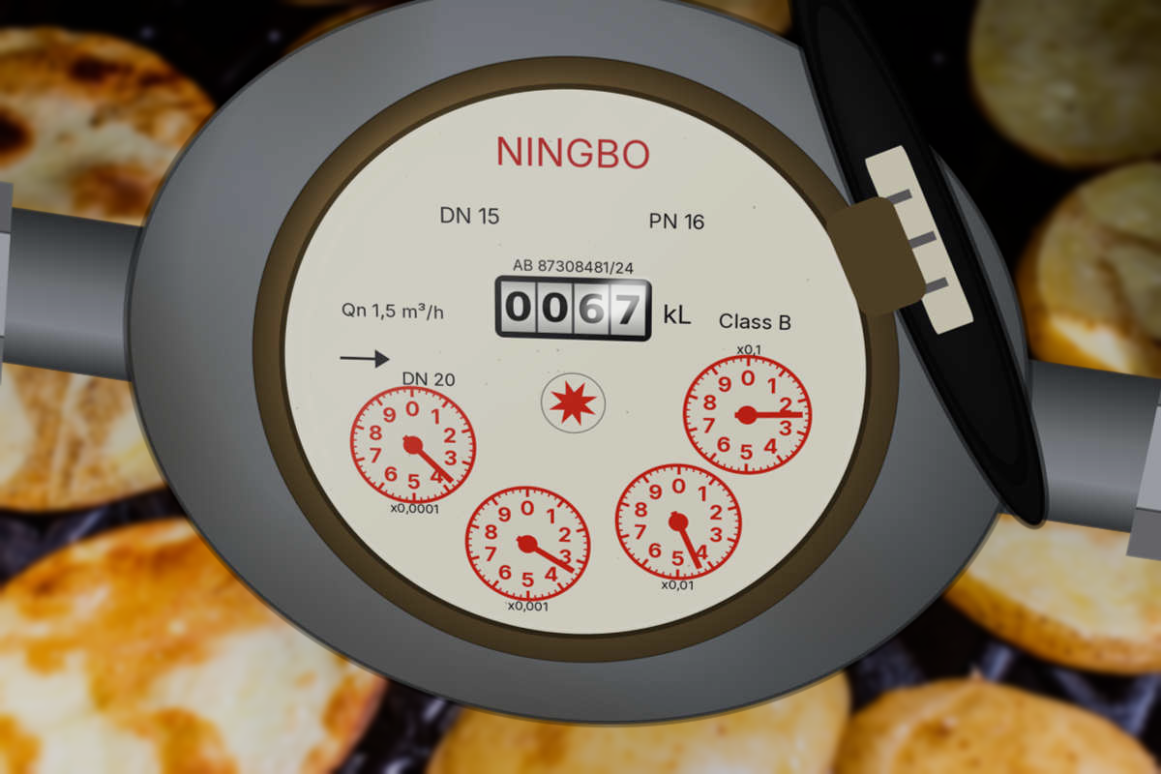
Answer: 67.2433kL
